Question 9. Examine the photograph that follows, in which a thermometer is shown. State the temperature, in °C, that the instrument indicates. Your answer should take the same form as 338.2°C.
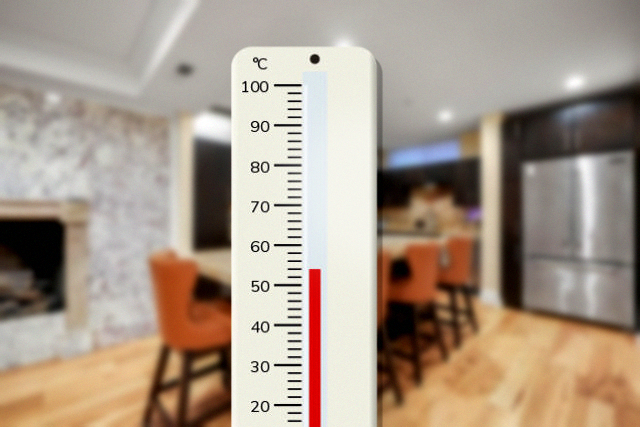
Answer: 54°C
